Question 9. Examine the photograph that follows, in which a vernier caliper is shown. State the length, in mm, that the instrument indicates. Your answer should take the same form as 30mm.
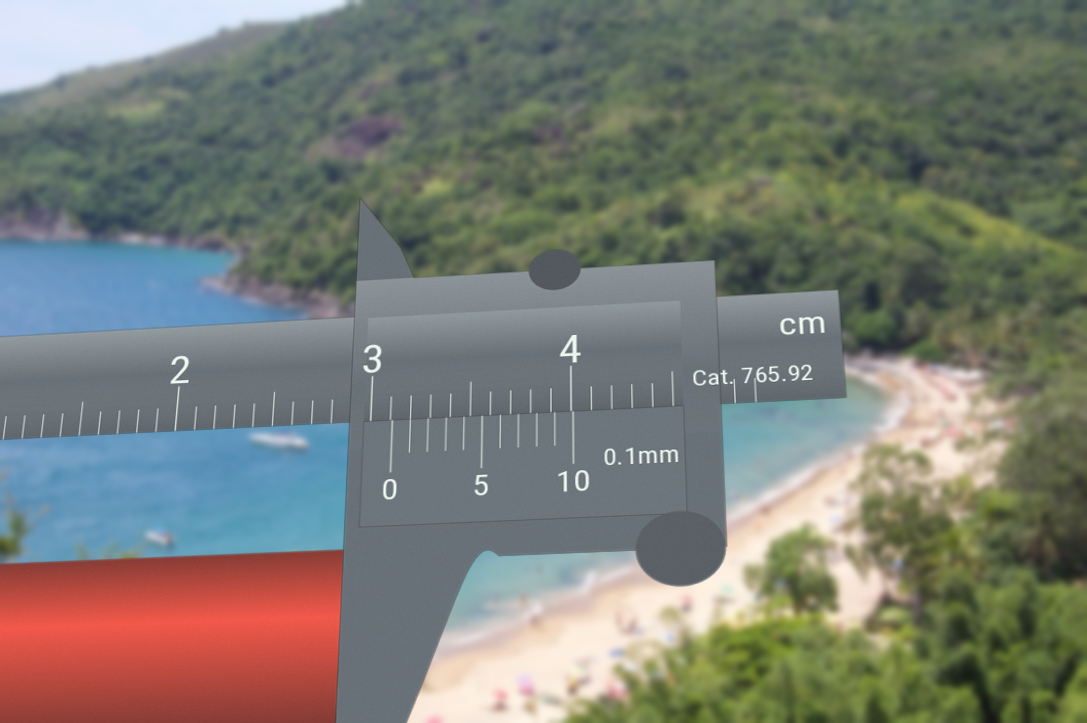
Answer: 31.1mm
